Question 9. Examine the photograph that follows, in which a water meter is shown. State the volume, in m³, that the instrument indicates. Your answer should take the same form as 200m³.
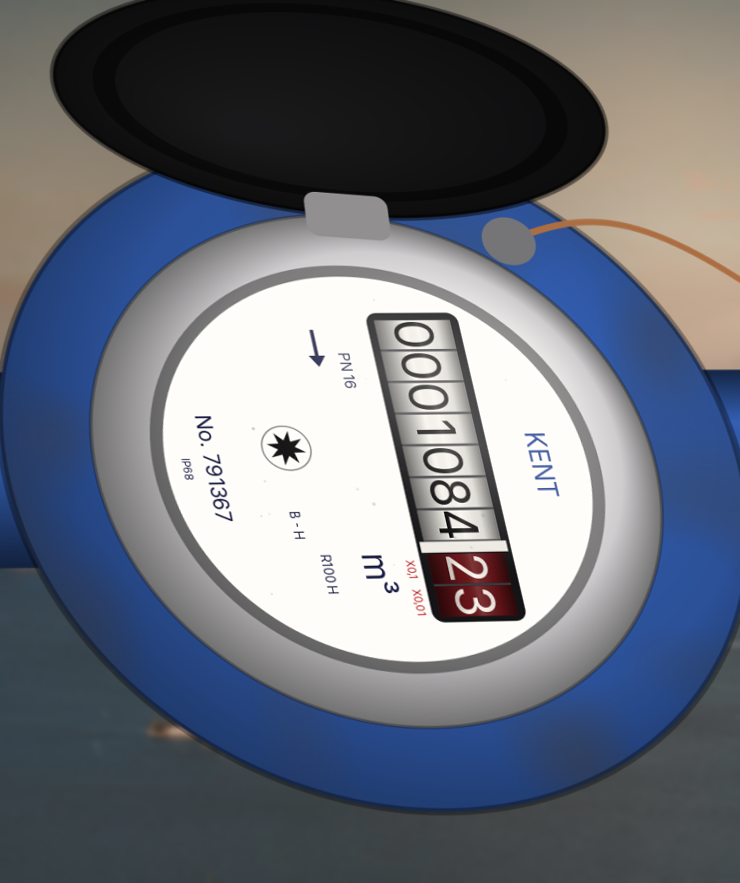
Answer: 1084.23m³
